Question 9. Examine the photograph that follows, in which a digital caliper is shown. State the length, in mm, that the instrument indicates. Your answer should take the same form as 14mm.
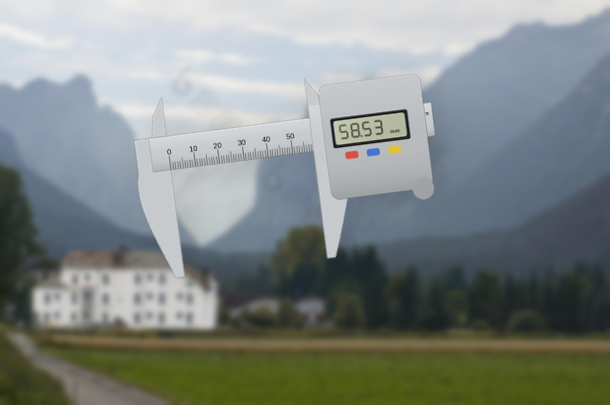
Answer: 58.53mm
